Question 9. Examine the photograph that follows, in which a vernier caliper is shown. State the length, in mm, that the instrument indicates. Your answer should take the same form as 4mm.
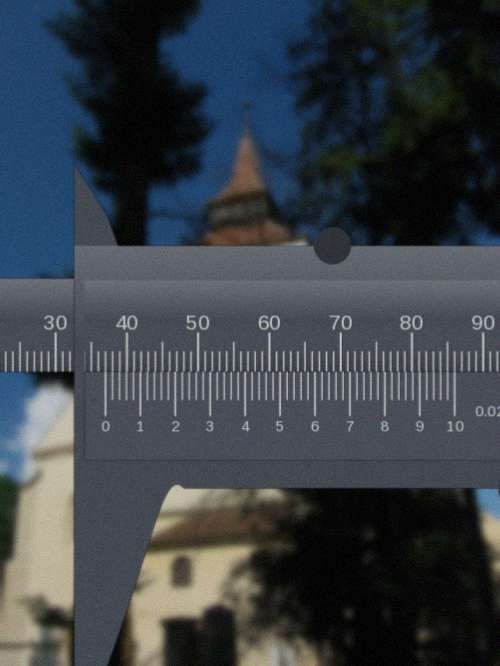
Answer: 37.0mm
